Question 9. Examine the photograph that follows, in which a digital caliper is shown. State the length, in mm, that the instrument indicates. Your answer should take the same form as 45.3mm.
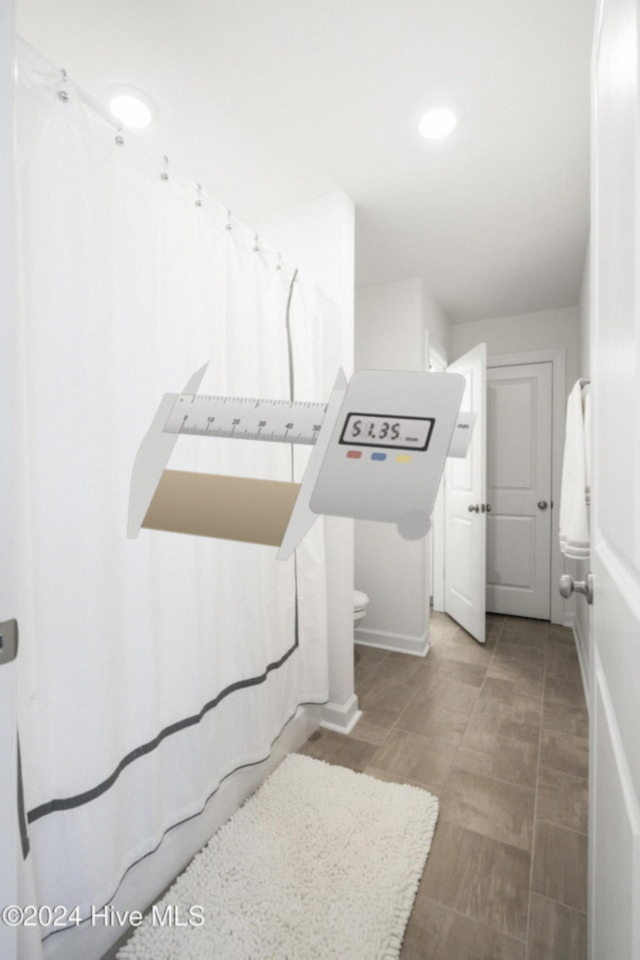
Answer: 51.35mm
